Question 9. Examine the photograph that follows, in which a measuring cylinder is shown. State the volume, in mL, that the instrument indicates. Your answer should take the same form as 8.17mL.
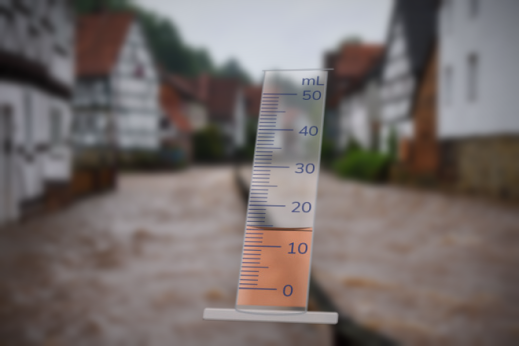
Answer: 14mL
